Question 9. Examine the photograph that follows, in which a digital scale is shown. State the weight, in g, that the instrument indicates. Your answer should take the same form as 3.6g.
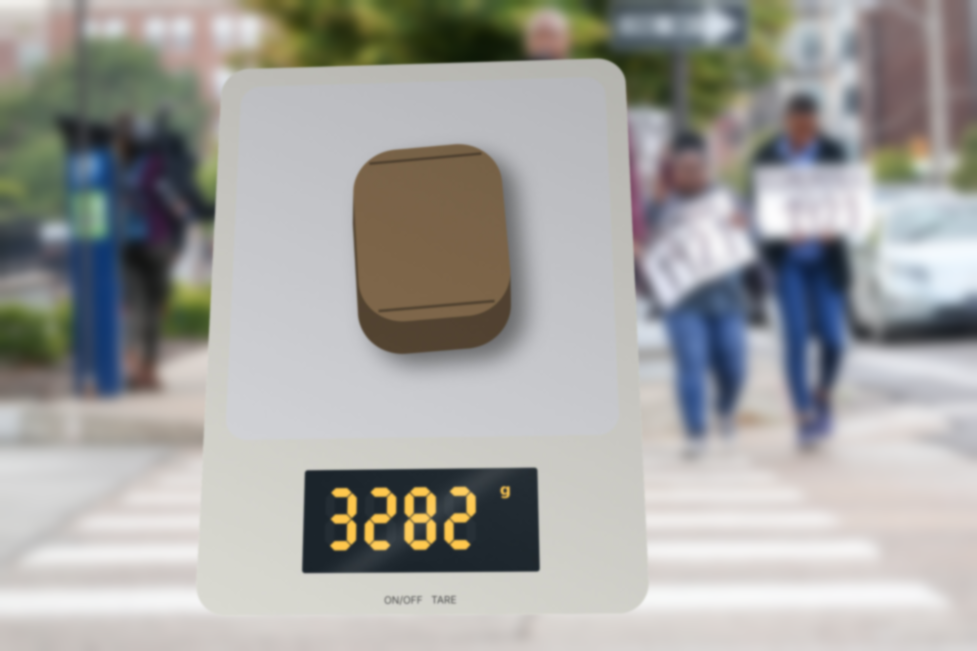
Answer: 3282g
